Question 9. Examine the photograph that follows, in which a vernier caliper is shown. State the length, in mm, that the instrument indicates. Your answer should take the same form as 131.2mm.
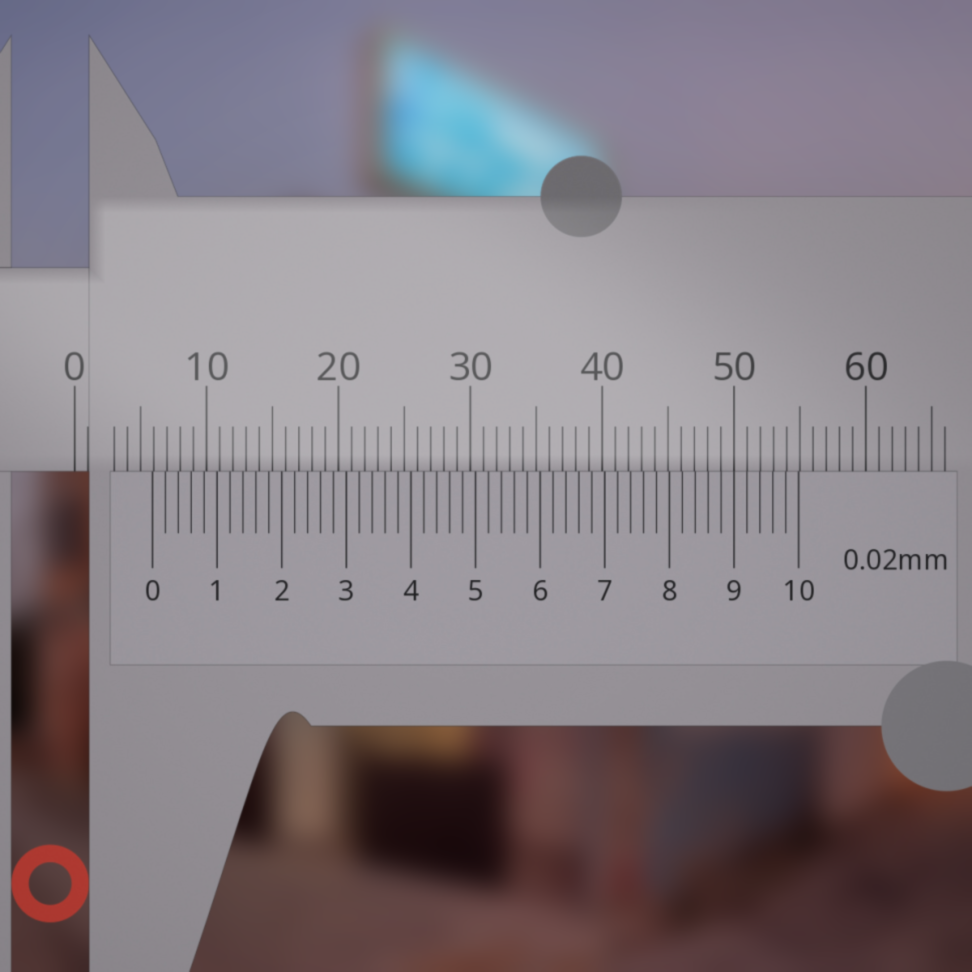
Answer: 5.9mm
